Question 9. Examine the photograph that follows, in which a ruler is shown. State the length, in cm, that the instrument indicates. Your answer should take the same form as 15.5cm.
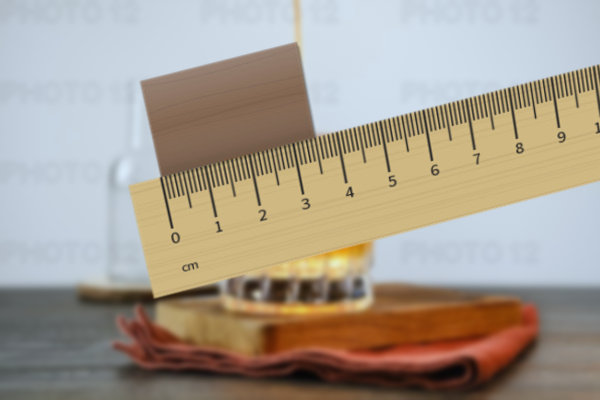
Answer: 3.5cm
